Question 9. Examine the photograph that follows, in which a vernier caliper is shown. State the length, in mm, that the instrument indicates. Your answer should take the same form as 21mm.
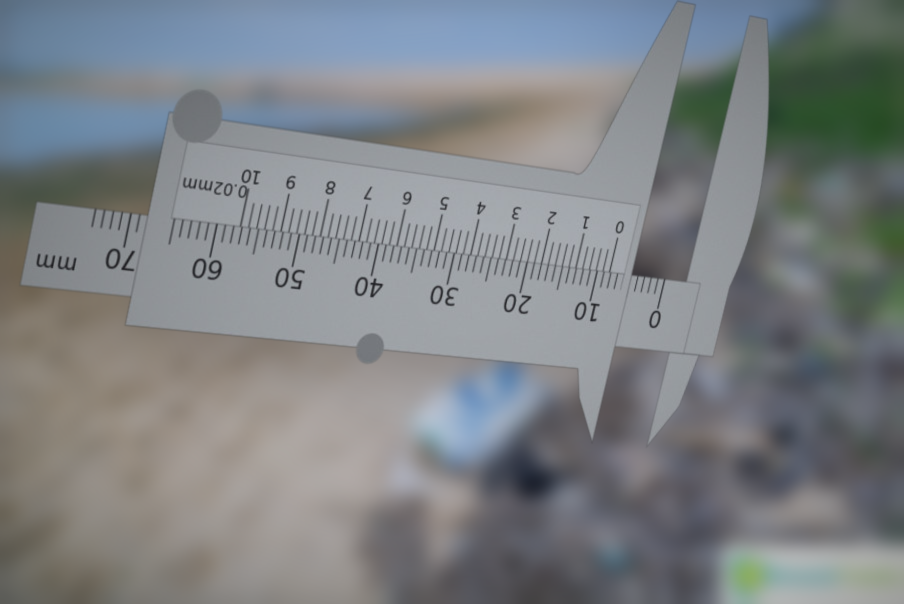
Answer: 8.2mm
